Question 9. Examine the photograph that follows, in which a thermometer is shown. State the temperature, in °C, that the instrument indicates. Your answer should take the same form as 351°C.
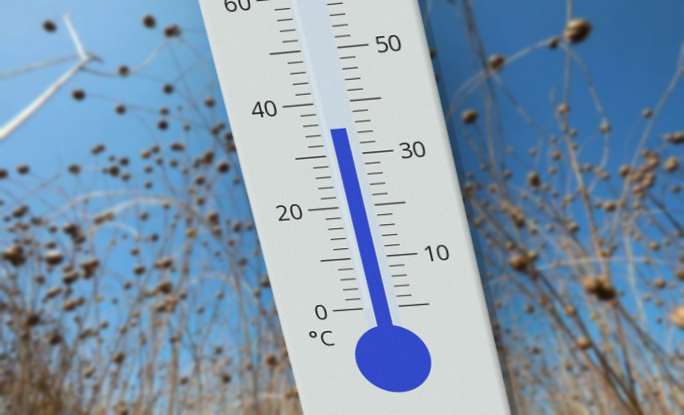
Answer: 35°C
